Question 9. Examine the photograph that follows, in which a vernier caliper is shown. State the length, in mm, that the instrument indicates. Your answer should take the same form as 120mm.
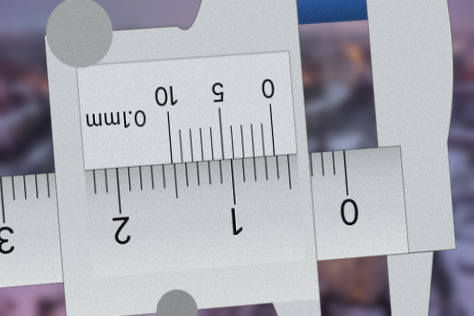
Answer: 6.2mm
